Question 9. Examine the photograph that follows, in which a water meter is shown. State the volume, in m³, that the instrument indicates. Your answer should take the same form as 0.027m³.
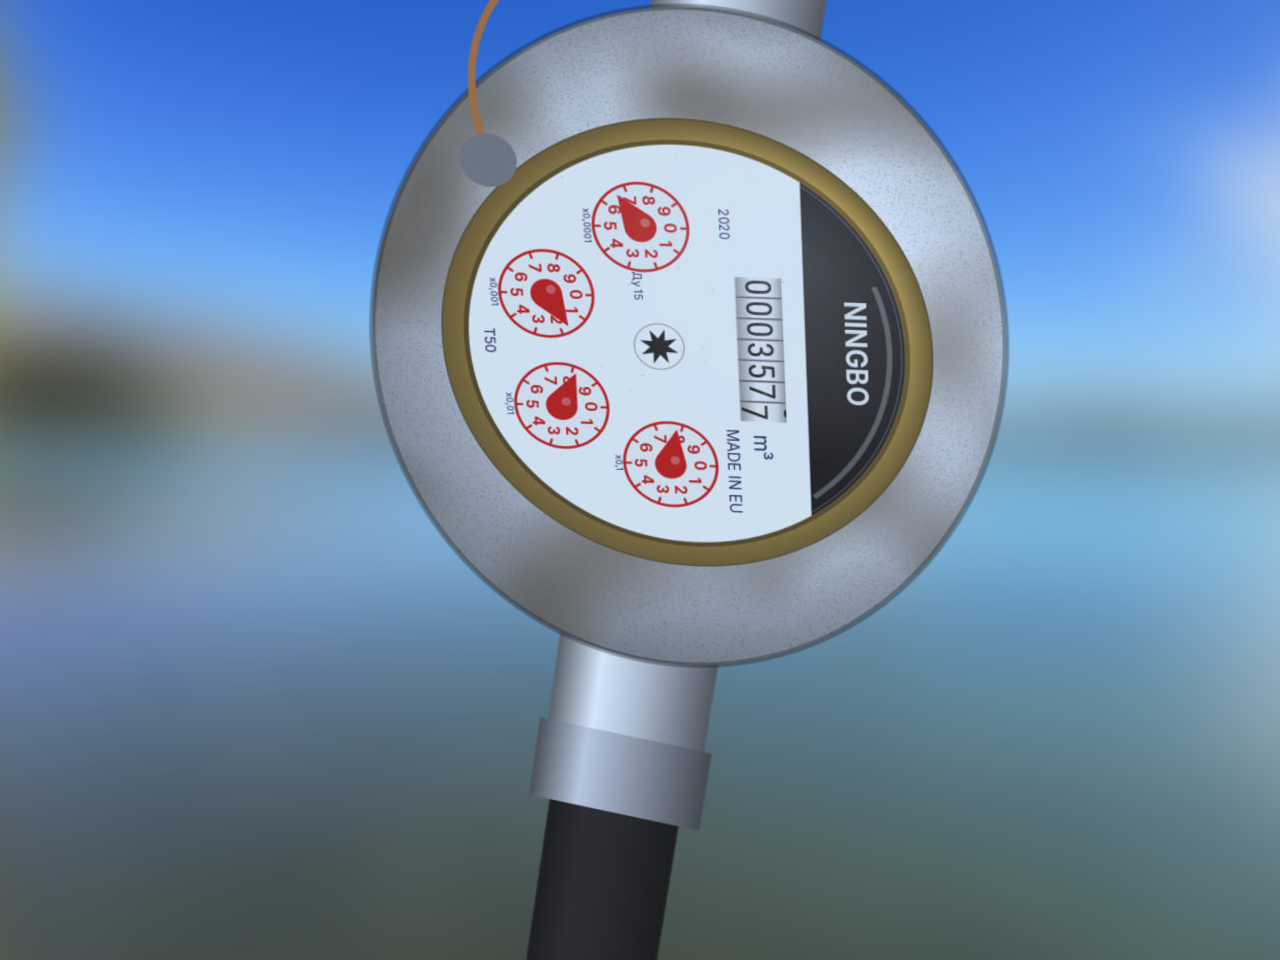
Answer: 3576.7816m³
